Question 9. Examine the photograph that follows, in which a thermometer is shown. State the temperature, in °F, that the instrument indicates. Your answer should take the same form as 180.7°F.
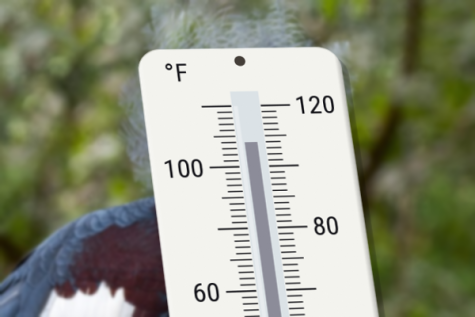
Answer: 108°F
